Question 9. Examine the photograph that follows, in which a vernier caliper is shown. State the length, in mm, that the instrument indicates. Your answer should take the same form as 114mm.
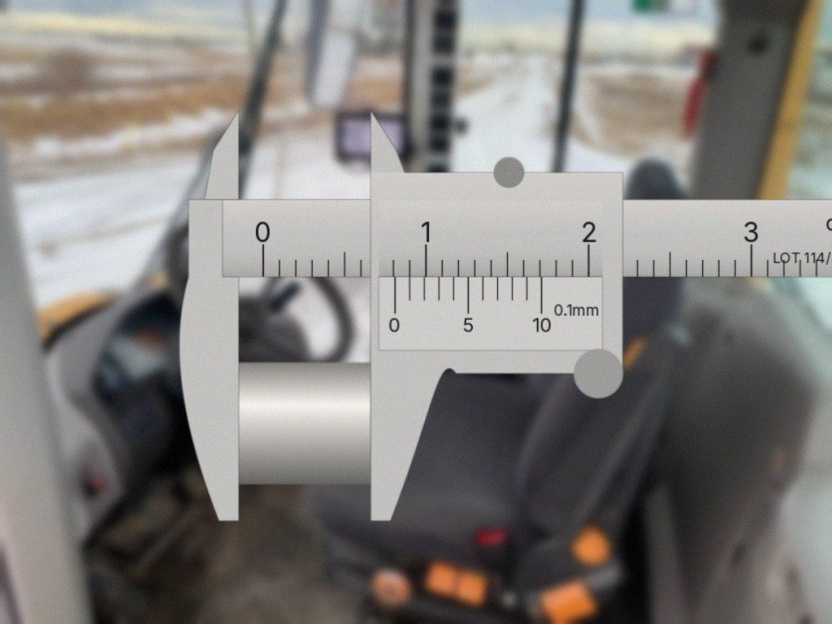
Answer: 8.1mm
